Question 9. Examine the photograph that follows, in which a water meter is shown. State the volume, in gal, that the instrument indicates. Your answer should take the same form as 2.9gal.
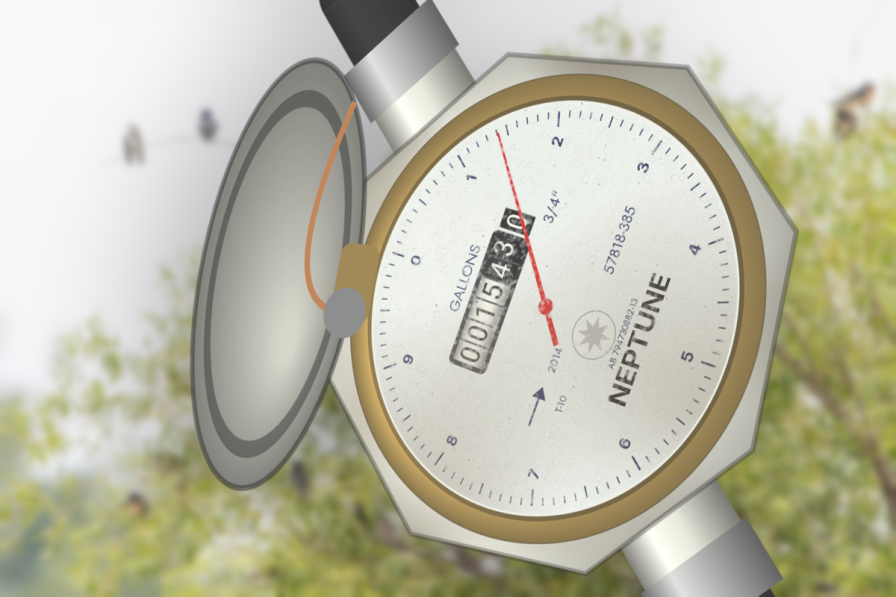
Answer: 15431.4gal
